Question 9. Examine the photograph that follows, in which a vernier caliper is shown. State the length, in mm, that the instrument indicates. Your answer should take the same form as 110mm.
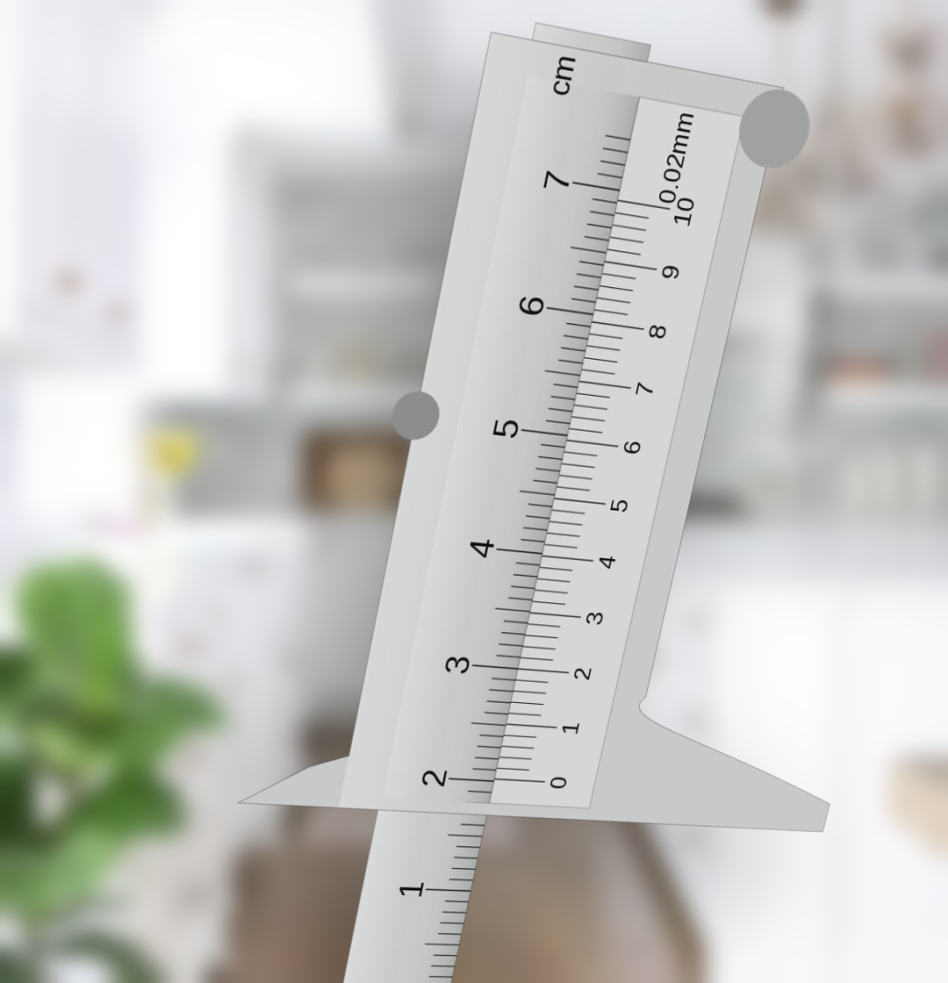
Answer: 20.2mm
